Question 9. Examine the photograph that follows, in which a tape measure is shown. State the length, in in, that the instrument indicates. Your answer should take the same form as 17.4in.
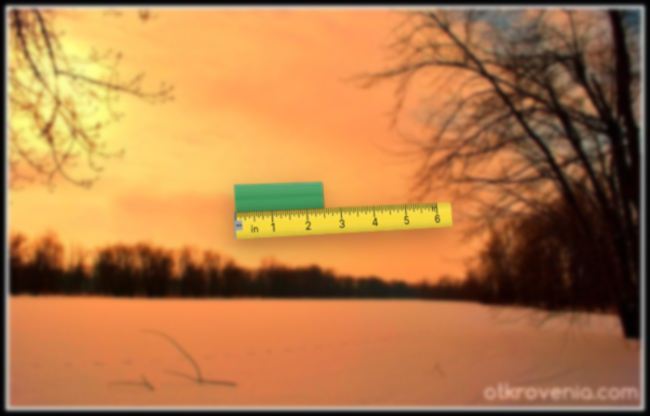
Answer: 2.5in
